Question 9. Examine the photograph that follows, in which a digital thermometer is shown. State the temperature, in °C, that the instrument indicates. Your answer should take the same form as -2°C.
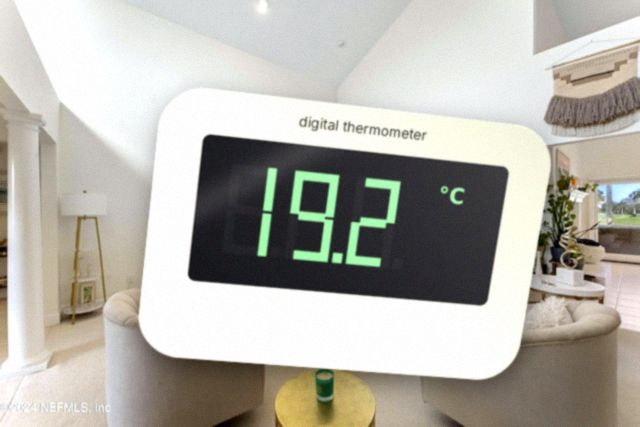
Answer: 19.2°C
